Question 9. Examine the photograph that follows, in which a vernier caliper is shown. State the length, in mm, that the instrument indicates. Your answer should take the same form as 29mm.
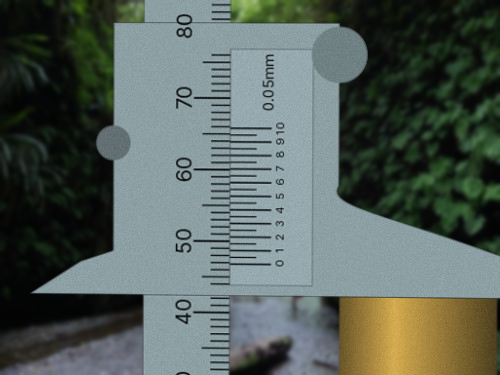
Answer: 46.8mm
